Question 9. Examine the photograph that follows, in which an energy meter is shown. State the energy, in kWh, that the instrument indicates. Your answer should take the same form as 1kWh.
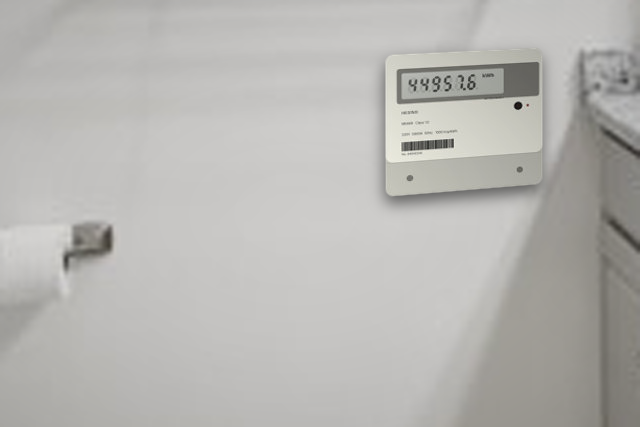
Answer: 44957.6kWh
